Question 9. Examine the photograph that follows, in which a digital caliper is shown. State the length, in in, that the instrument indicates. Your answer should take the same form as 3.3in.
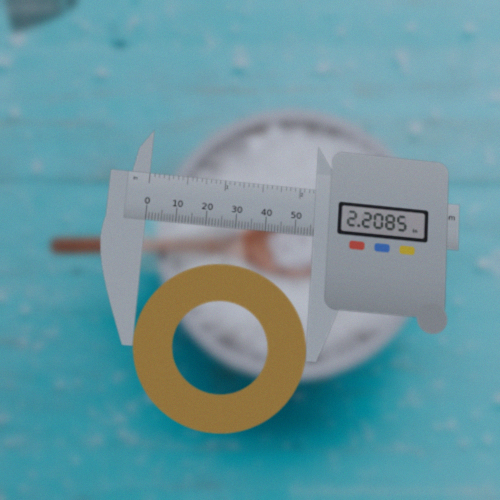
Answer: 2.2085in
